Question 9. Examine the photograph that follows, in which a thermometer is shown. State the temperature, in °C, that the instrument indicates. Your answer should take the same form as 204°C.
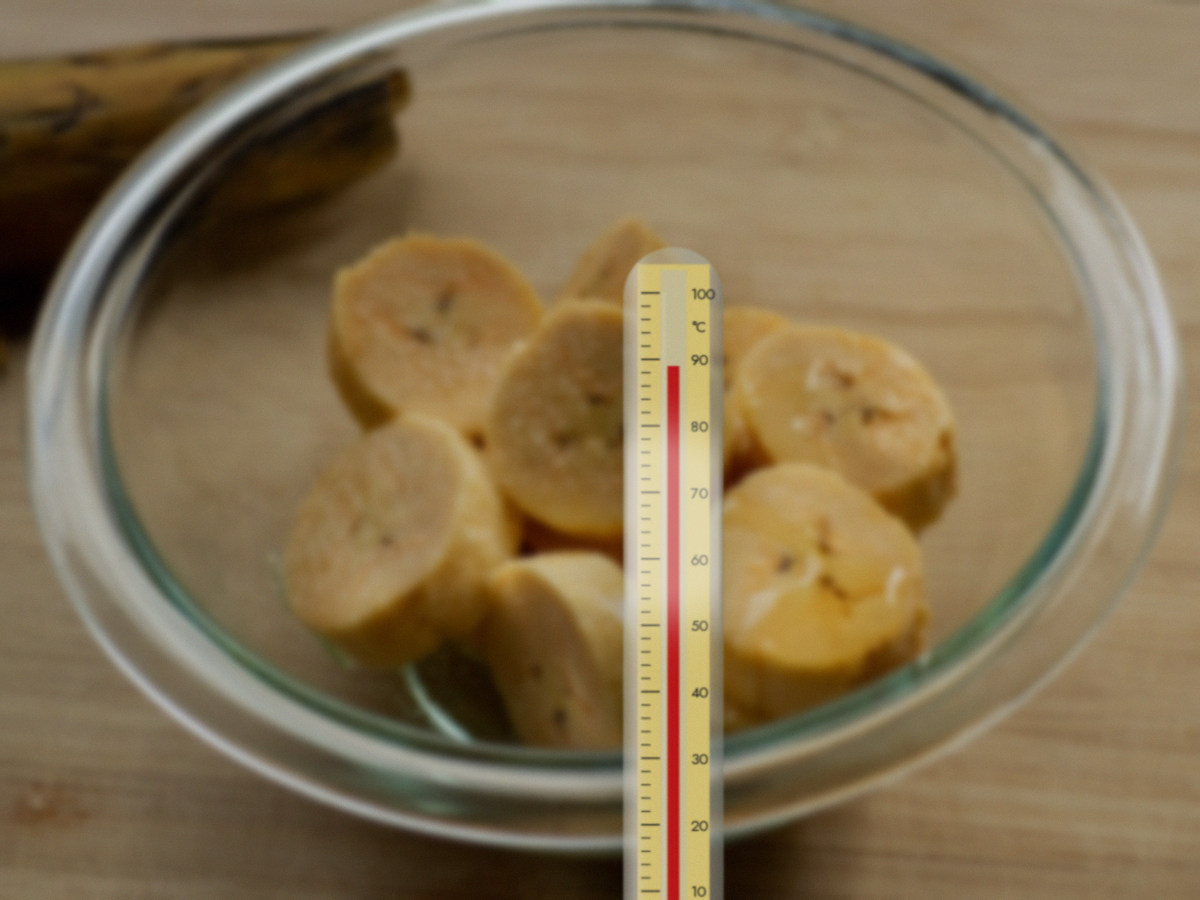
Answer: 89°C
